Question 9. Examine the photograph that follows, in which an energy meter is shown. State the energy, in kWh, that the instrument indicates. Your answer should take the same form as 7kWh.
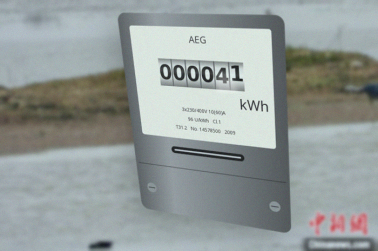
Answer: 41kWh
